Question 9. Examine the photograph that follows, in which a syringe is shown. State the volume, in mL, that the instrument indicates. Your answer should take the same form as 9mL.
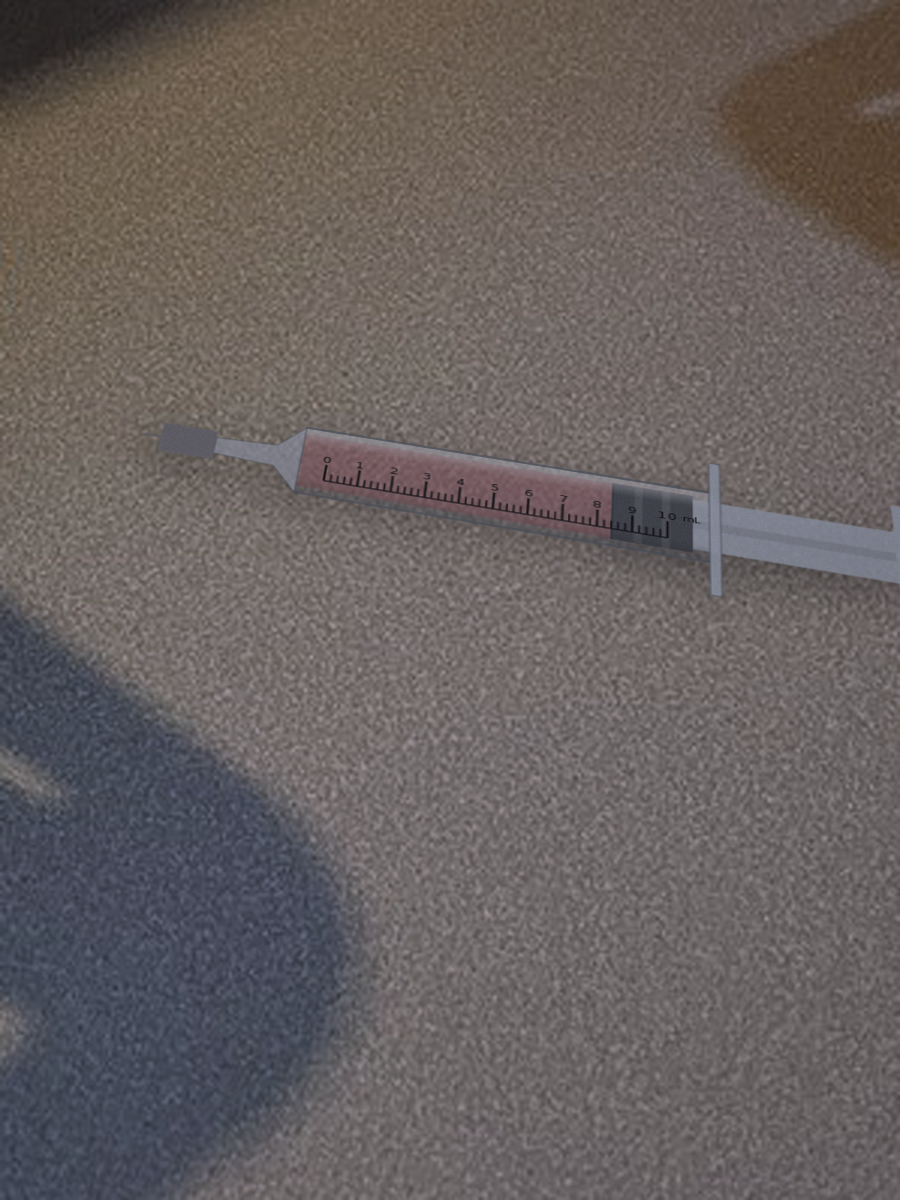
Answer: 8.4mL
